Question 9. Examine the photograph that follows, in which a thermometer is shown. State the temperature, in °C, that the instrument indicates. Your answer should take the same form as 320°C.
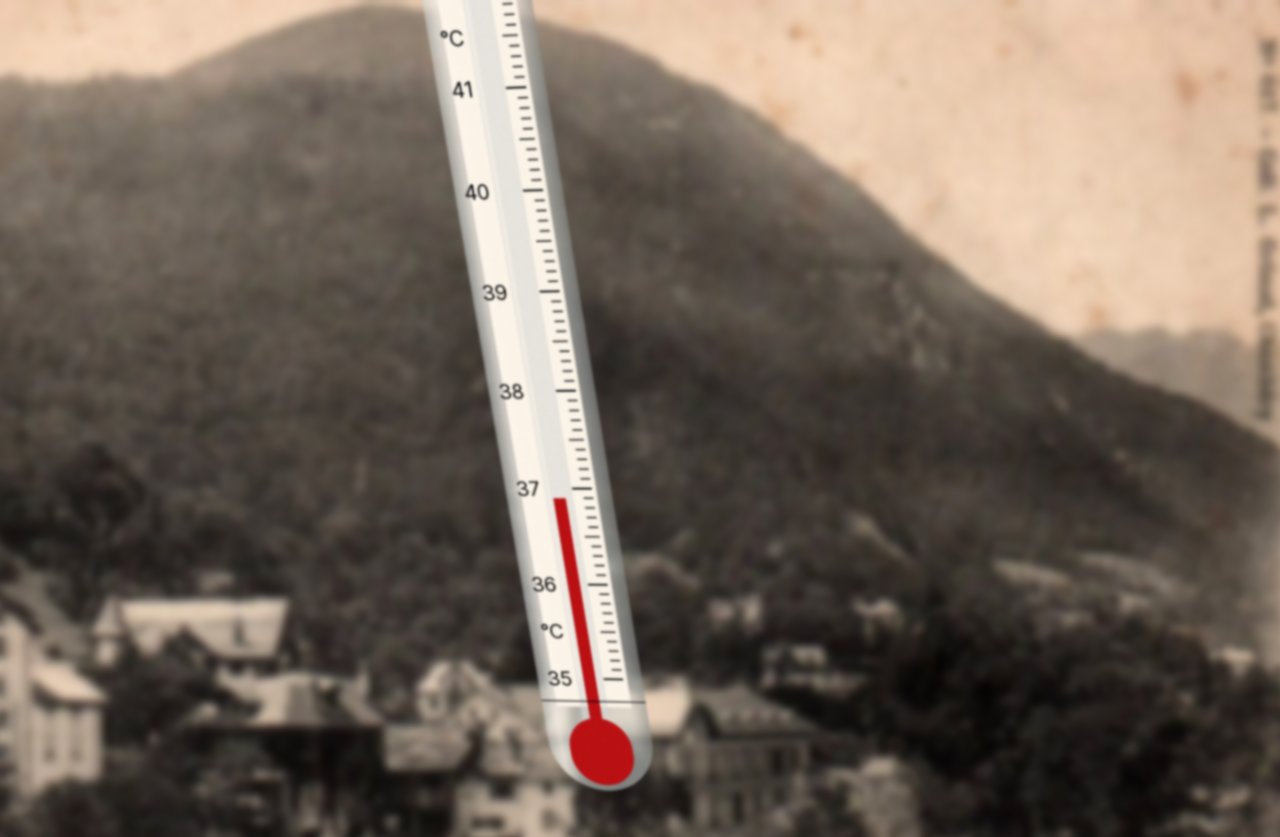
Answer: 36.9°C
